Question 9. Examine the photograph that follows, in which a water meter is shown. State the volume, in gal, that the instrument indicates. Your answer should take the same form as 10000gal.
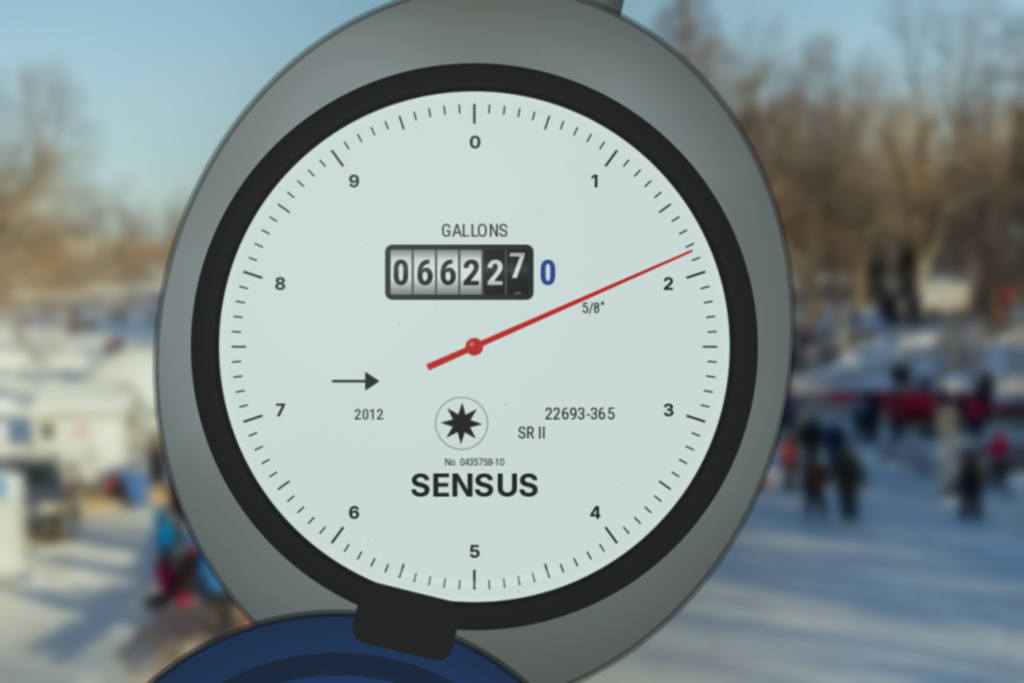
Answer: 662271.8gal
